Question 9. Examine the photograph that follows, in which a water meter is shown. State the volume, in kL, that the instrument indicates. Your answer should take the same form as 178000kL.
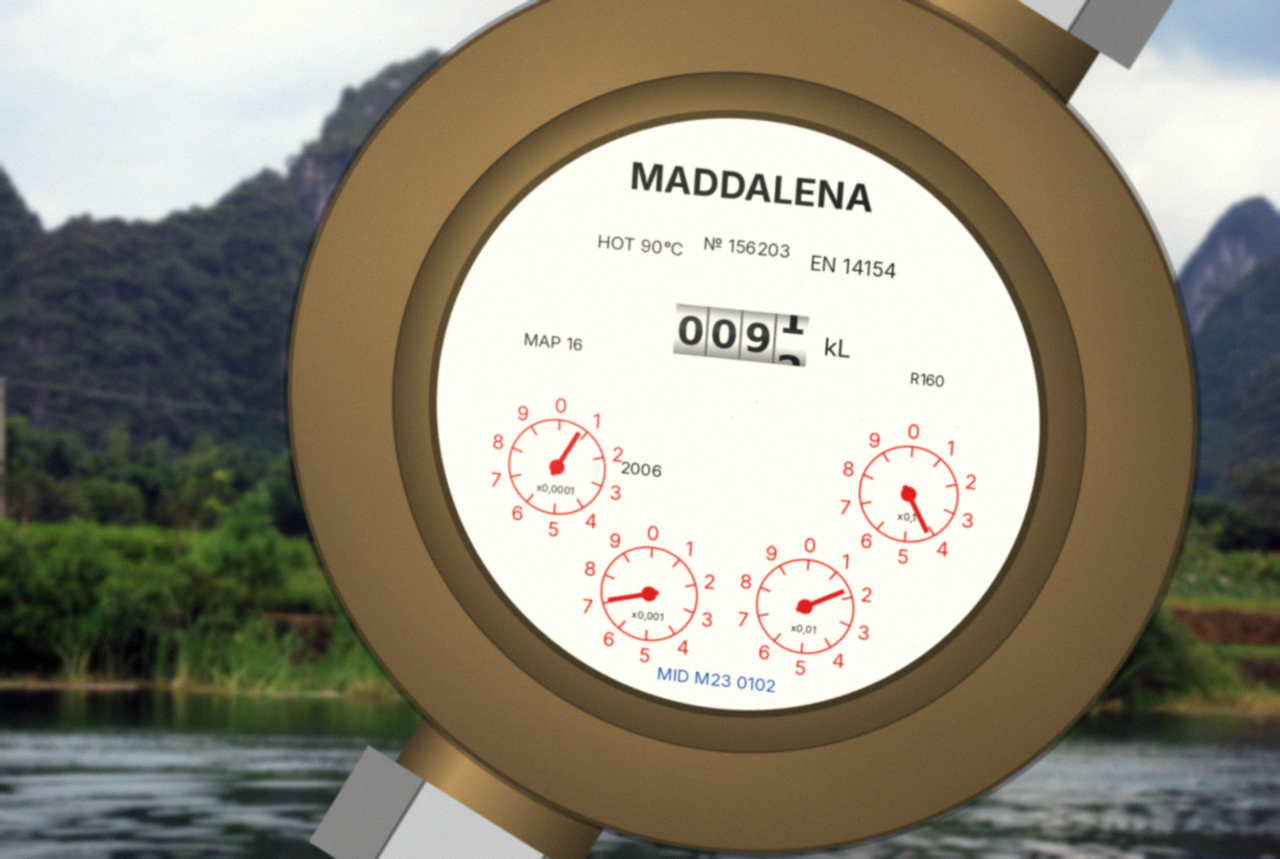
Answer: 91.4170kL
